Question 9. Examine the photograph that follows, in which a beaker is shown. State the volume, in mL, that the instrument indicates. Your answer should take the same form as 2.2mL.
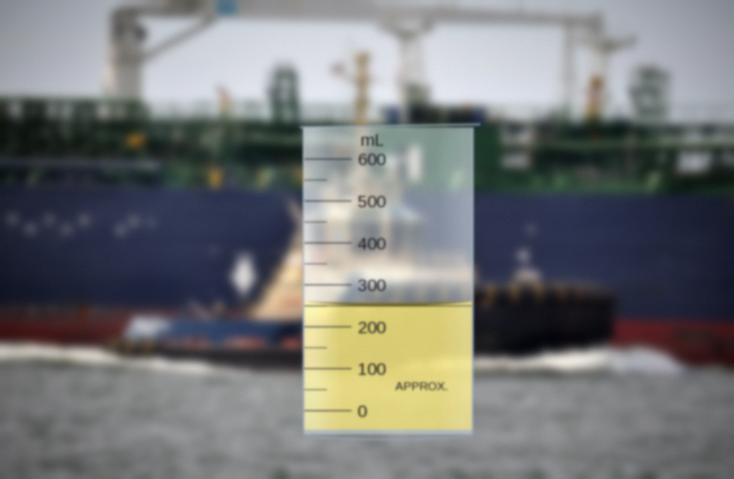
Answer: 250mL
